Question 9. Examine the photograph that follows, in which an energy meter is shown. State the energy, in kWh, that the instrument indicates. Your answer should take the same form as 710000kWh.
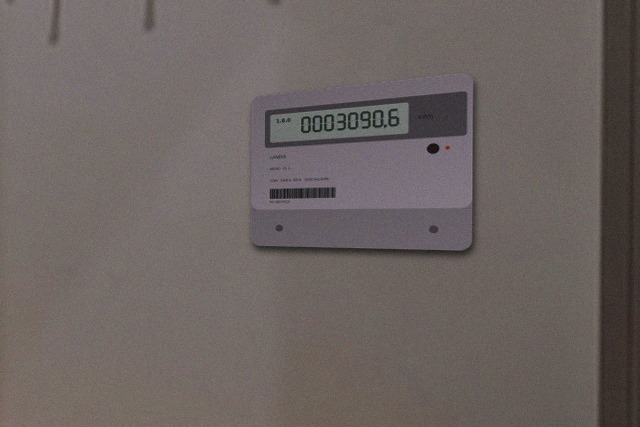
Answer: 3090.6kWh
